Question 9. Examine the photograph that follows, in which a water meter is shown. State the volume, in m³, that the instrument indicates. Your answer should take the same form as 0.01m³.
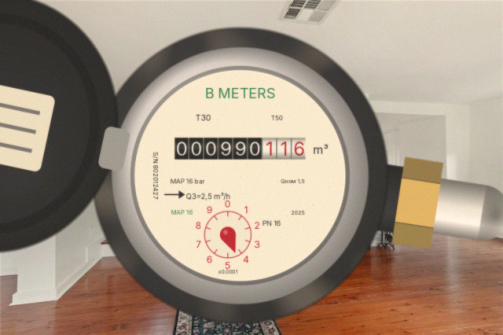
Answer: 990.1164m³
